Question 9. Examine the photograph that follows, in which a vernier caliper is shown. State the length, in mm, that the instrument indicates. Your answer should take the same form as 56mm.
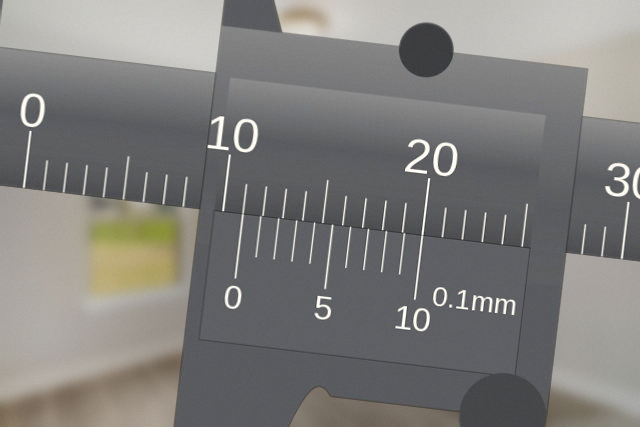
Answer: 11.0mm
